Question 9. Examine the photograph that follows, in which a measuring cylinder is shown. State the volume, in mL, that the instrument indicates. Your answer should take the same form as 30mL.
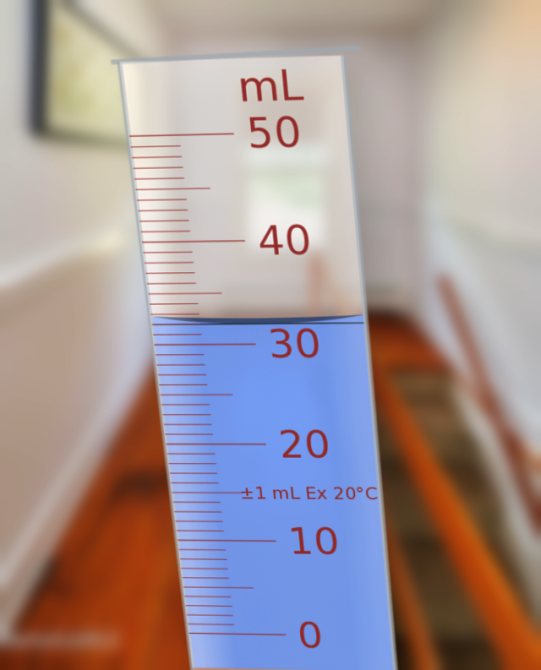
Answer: 32mL
